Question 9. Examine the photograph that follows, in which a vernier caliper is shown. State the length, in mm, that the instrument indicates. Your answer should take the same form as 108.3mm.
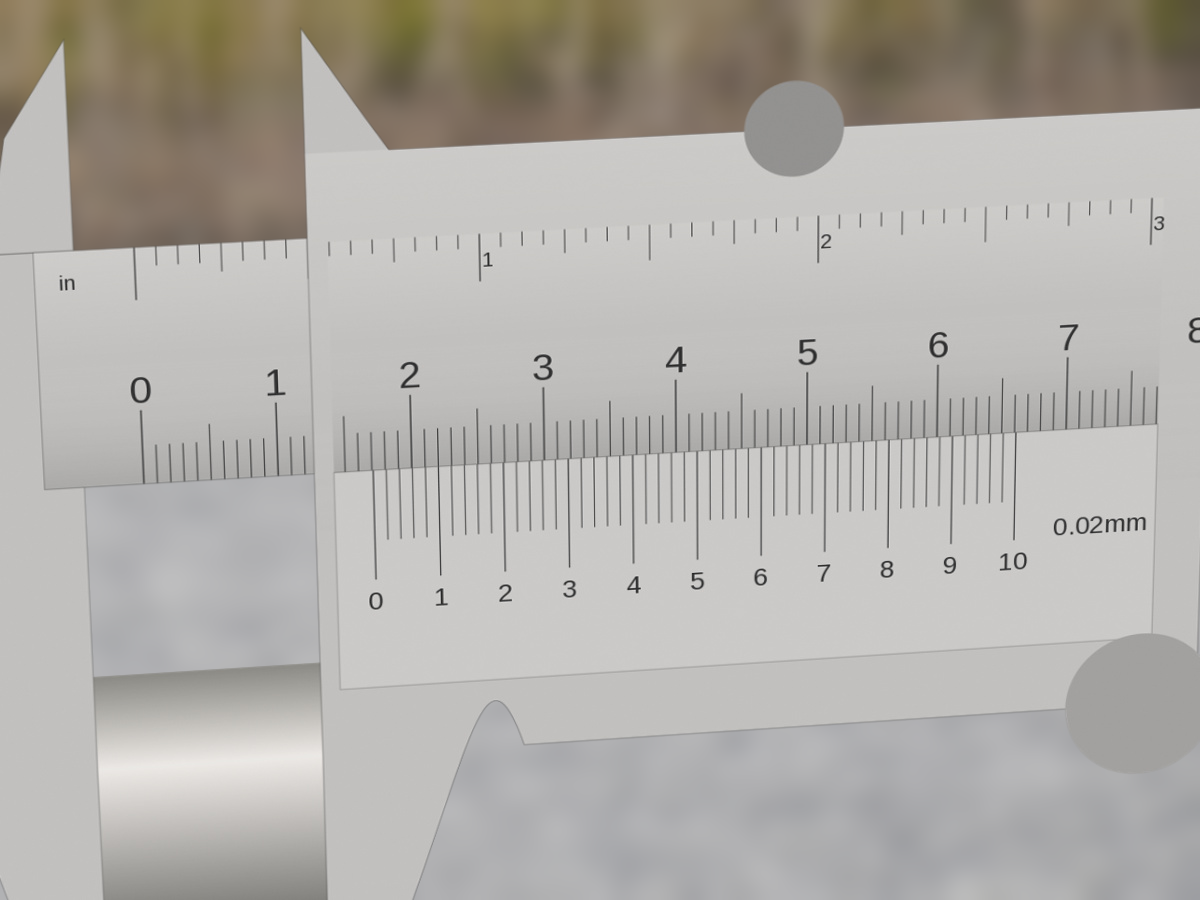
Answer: 17.1mm
